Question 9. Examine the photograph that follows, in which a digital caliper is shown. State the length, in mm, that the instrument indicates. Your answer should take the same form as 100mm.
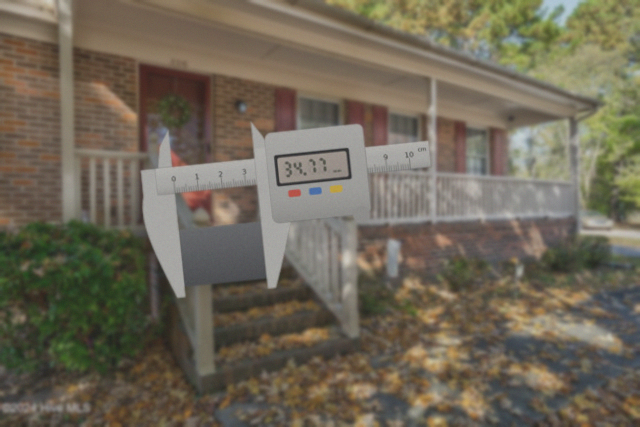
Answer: 34.77mm
